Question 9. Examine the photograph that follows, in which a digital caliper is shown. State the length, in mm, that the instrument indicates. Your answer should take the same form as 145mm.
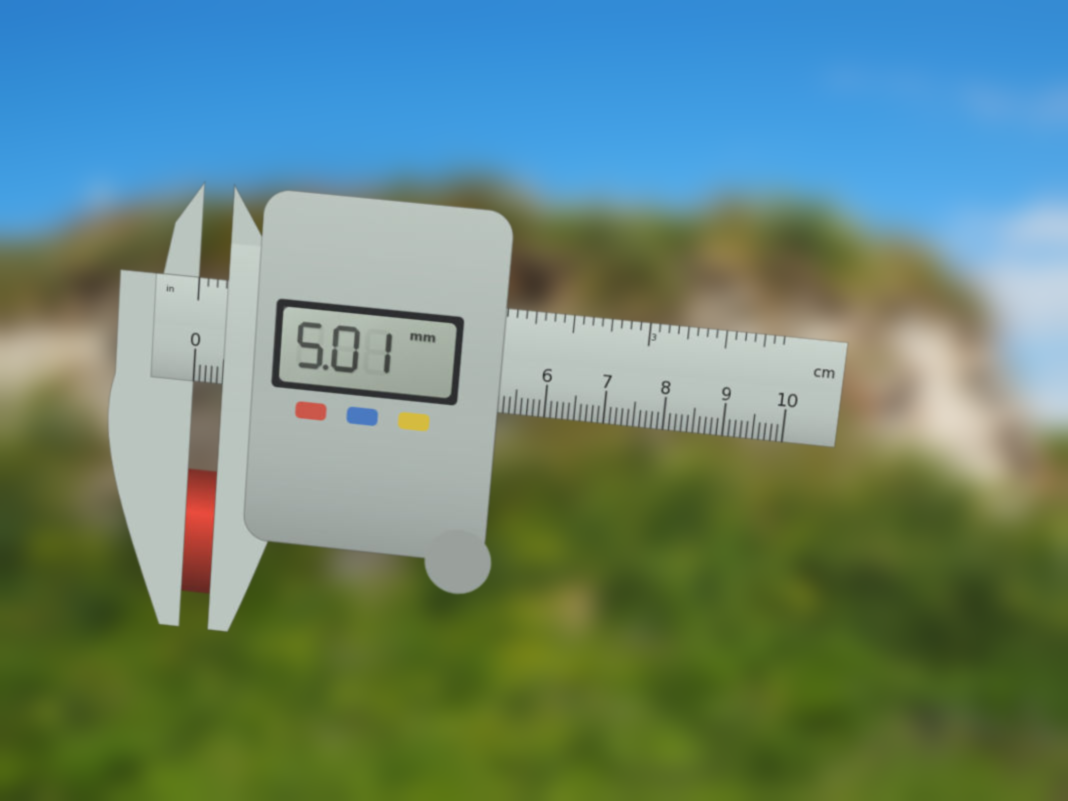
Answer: 5.01mm
